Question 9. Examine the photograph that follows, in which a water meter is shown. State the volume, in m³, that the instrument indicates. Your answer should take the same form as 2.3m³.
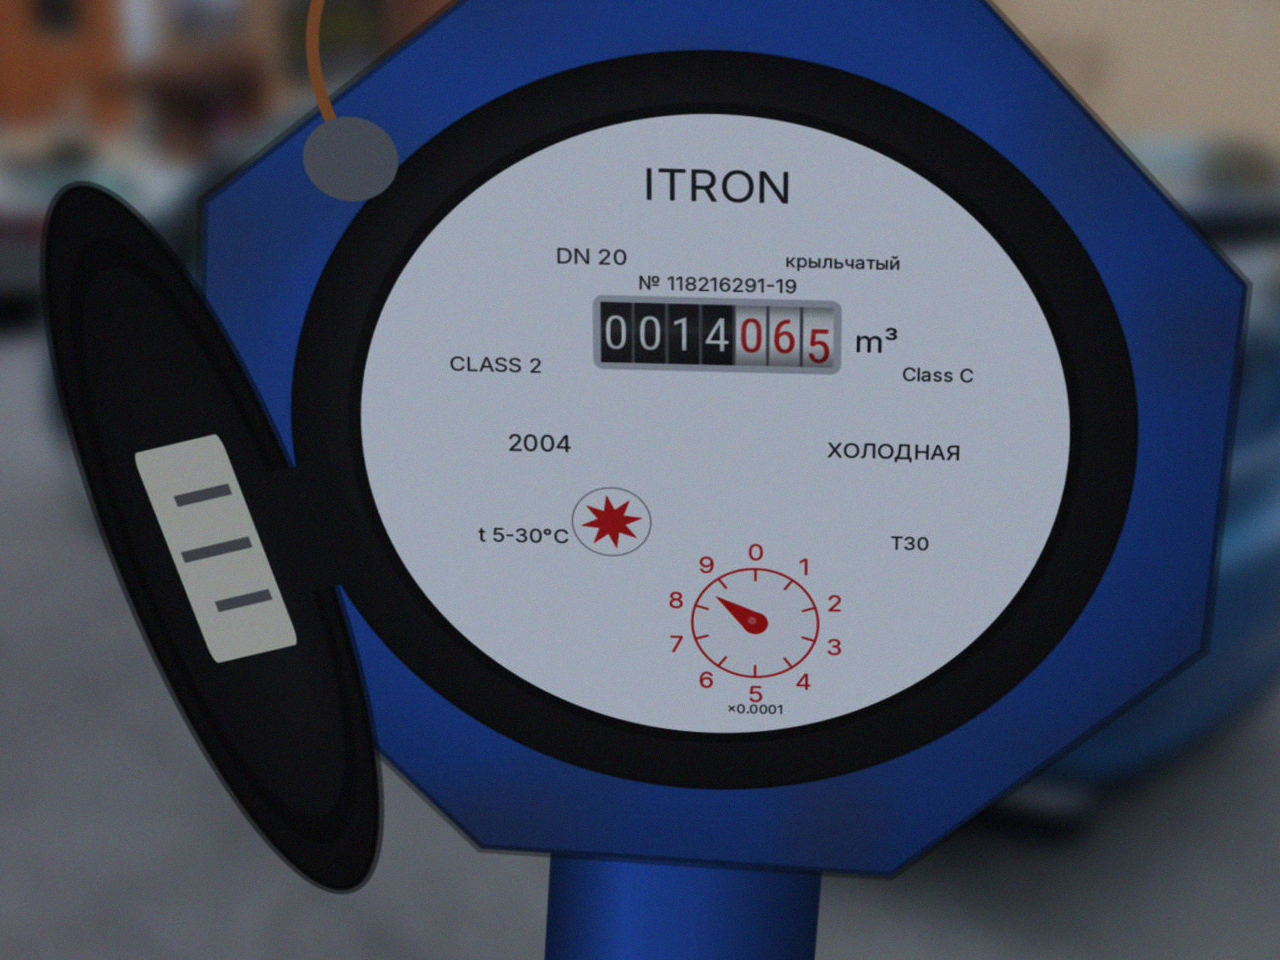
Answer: 14.0648m³
